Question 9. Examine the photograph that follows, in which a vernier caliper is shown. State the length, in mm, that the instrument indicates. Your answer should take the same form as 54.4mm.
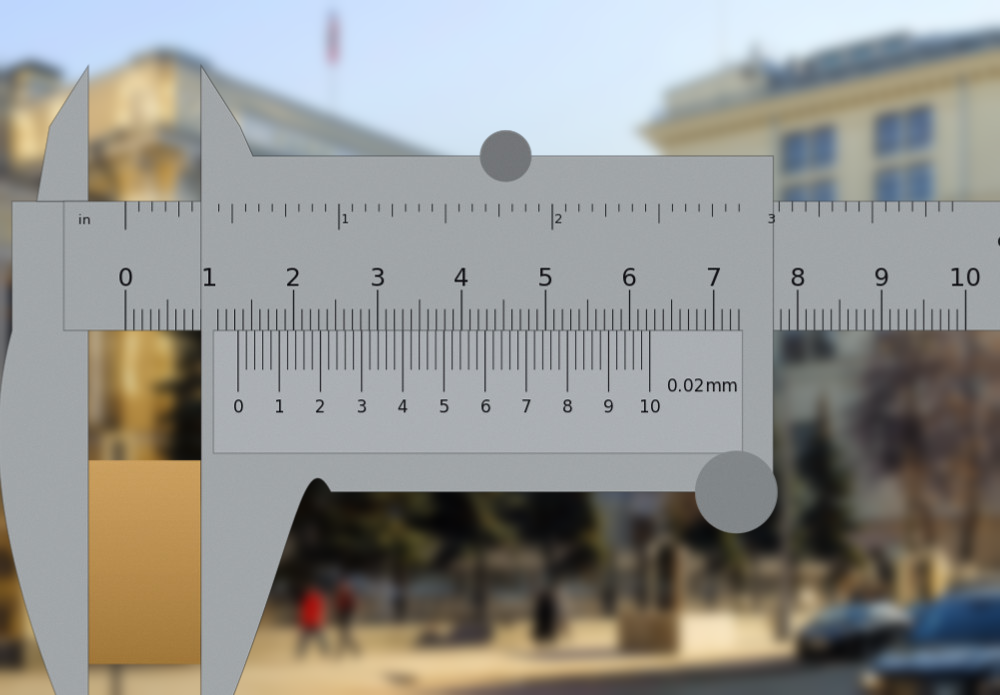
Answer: 13.4mm
